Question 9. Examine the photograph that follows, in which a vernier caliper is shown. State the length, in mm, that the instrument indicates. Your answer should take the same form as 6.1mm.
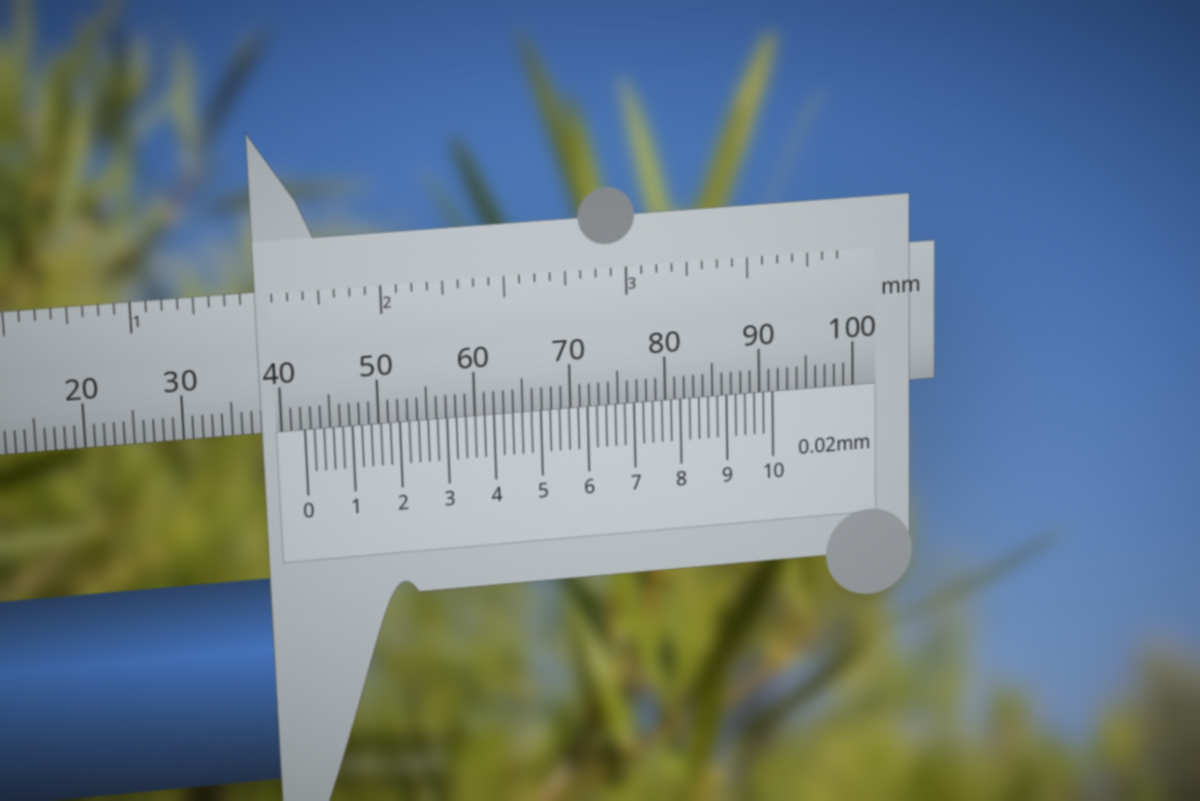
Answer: 42.4mm
